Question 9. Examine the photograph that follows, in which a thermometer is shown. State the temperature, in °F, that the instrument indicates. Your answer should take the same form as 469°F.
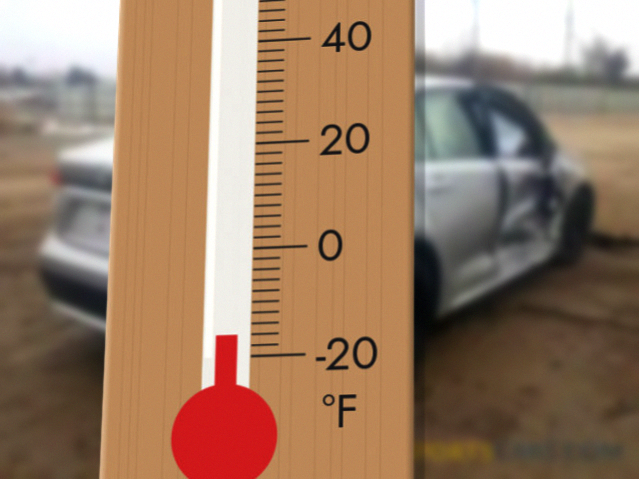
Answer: -16°F
